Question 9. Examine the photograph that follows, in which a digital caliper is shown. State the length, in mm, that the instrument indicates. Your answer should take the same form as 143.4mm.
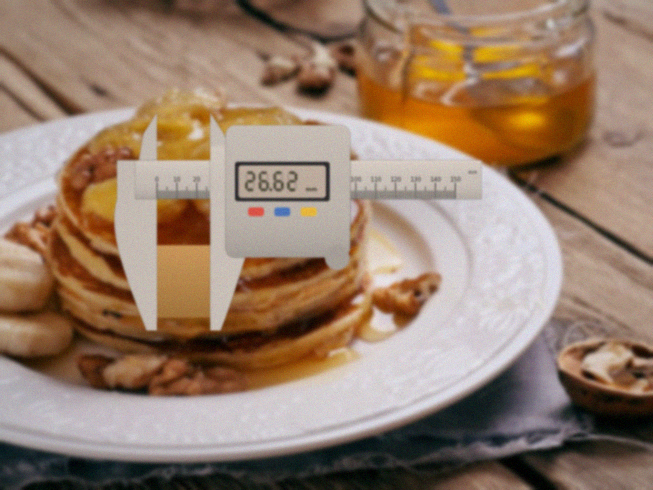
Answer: 26.62mm
